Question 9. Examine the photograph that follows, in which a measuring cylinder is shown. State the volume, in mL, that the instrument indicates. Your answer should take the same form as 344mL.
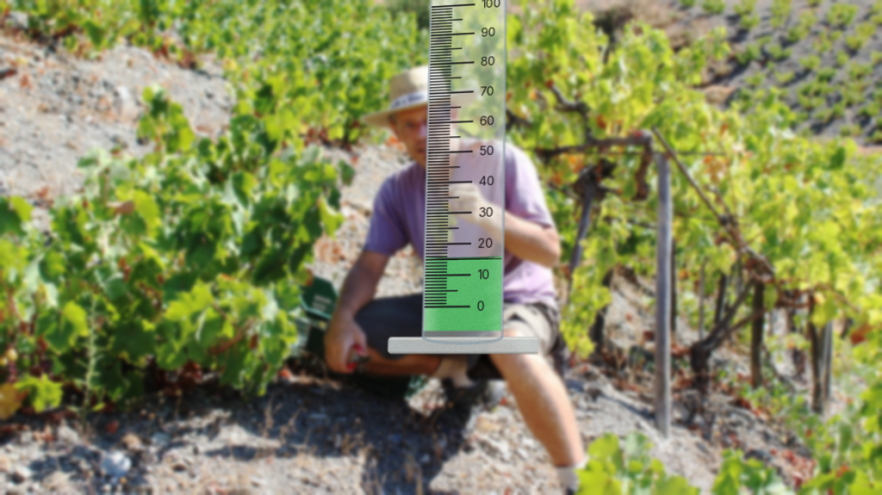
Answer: 15mL
